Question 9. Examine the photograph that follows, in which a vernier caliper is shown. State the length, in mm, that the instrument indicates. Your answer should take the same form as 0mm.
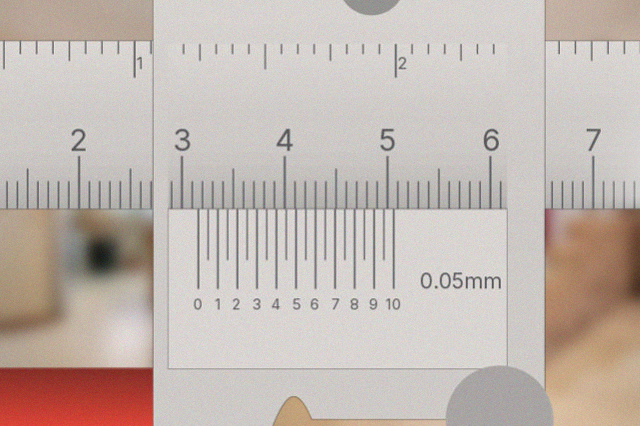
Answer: 31.6mm
